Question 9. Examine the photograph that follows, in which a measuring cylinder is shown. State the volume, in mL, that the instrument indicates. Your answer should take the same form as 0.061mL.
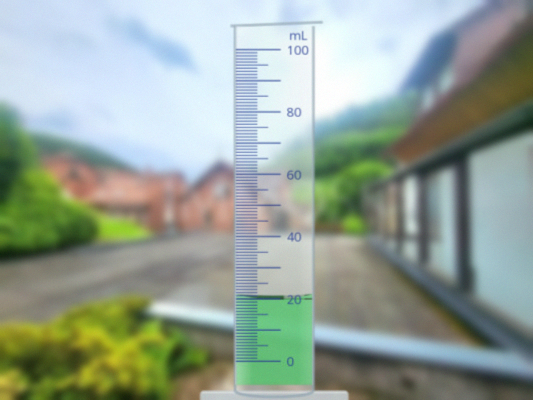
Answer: 20mL
